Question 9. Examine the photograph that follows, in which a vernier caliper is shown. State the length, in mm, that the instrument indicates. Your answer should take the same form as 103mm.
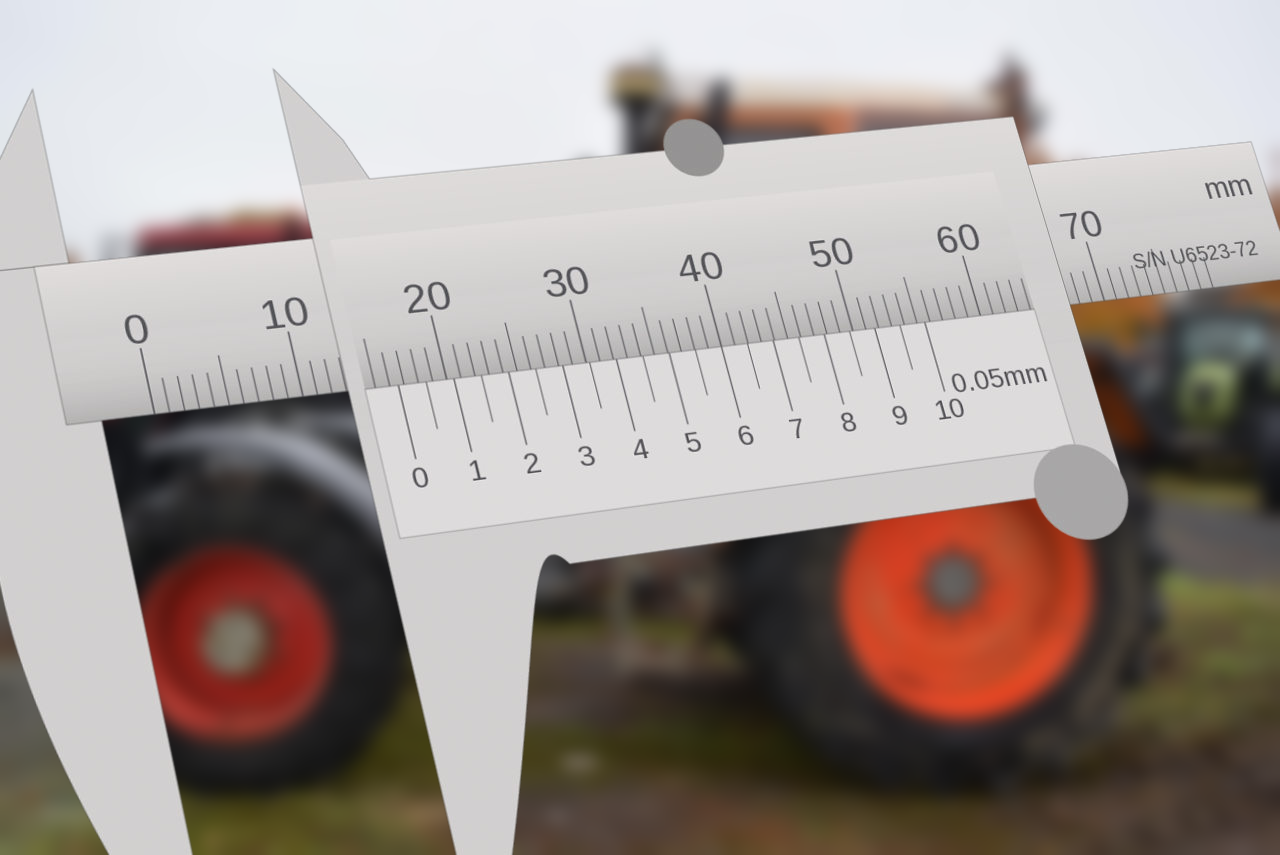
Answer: 16.6mm
